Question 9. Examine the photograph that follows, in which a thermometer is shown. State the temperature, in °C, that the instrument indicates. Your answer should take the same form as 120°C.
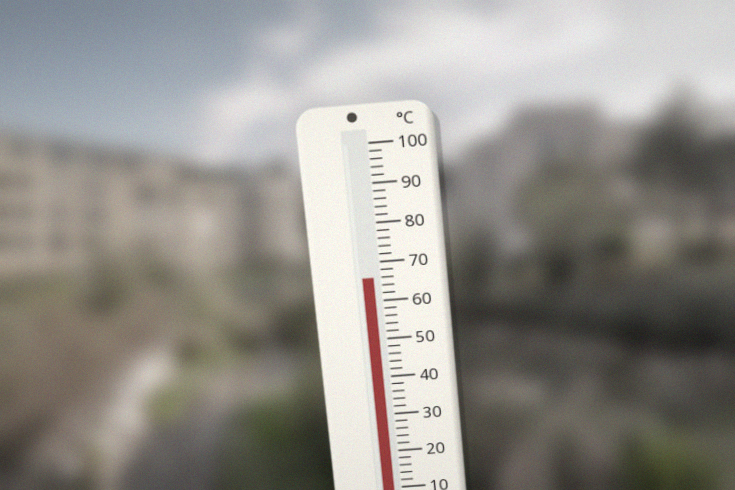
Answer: 66°C
